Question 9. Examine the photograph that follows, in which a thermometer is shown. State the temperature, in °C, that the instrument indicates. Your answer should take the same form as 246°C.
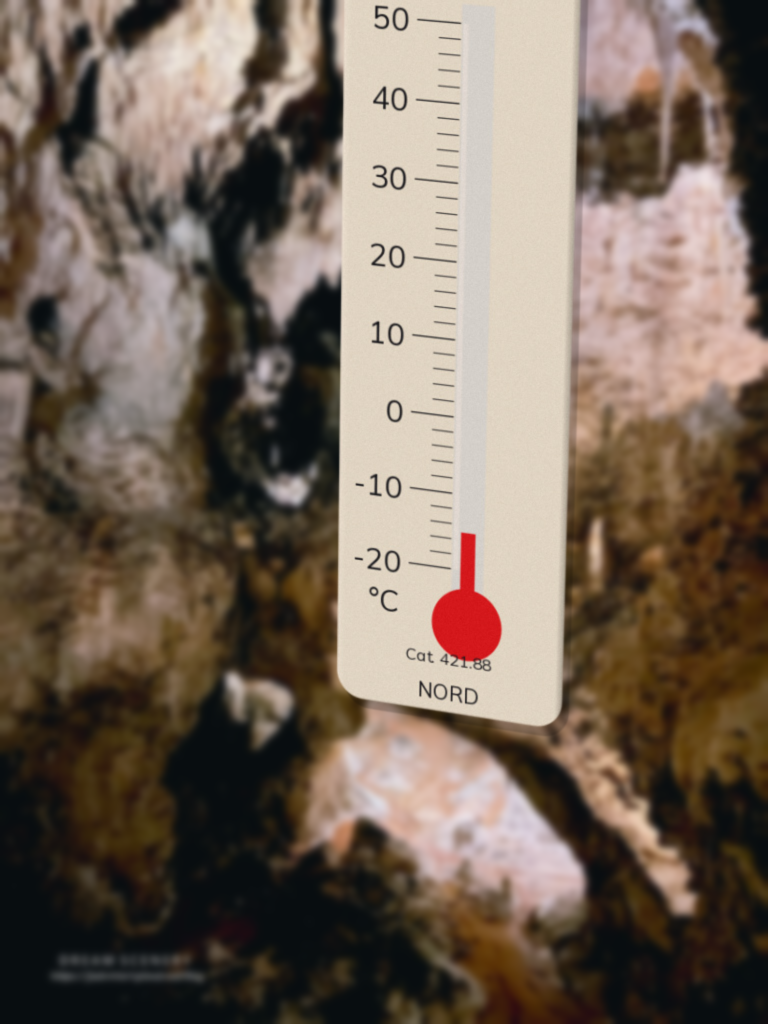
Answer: -15°C
